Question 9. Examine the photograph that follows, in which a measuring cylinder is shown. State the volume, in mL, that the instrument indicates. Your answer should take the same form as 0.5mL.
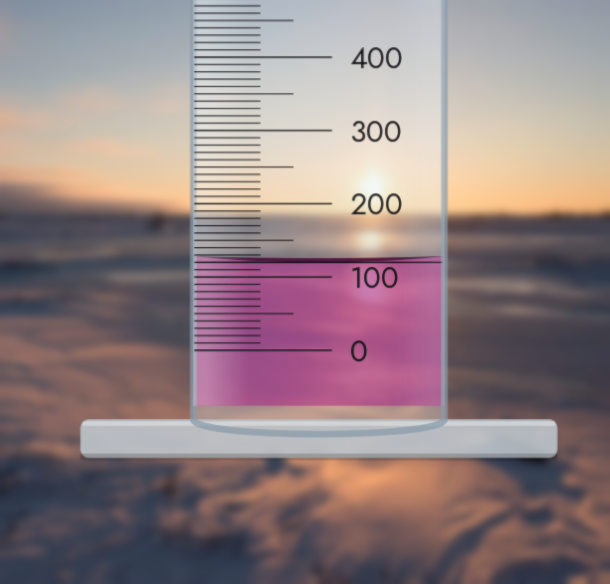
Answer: 120mL
